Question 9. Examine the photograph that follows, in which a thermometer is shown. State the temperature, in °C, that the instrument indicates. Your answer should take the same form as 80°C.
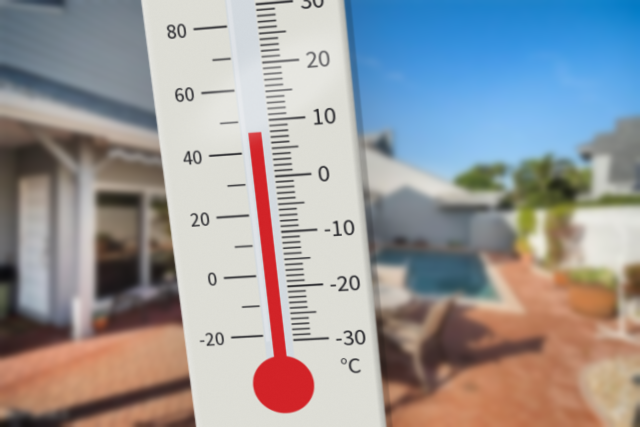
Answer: 8°C
